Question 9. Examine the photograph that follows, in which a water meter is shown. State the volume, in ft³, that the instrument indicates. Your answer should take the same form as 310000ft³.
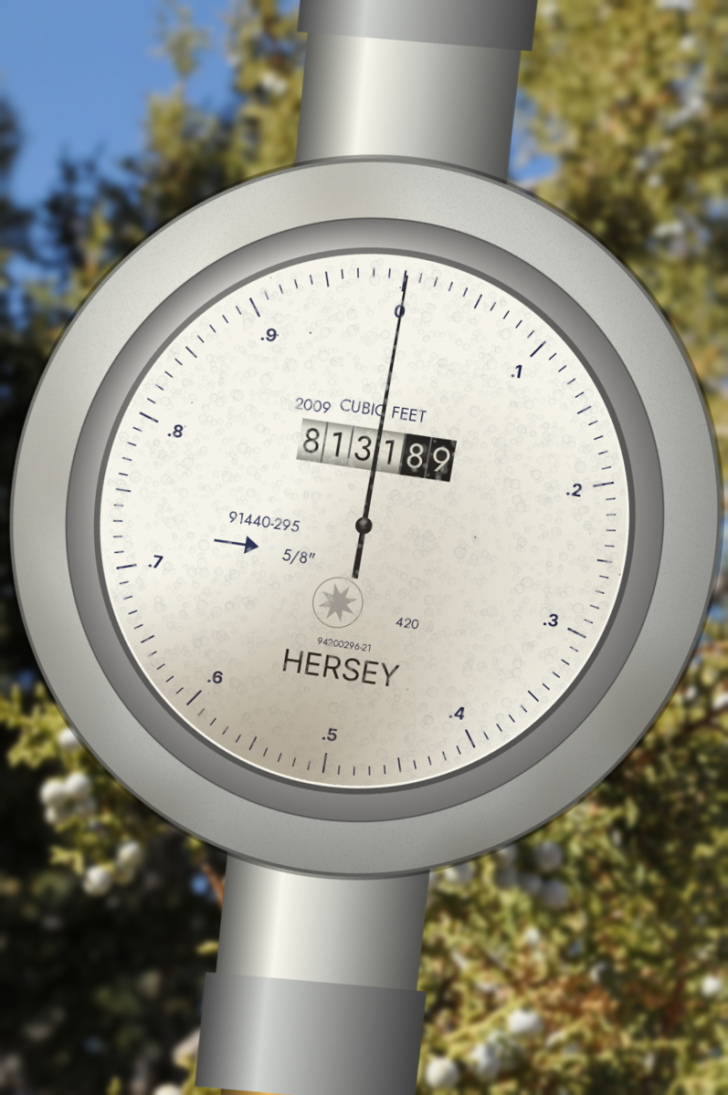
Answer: 813189.00ft³
